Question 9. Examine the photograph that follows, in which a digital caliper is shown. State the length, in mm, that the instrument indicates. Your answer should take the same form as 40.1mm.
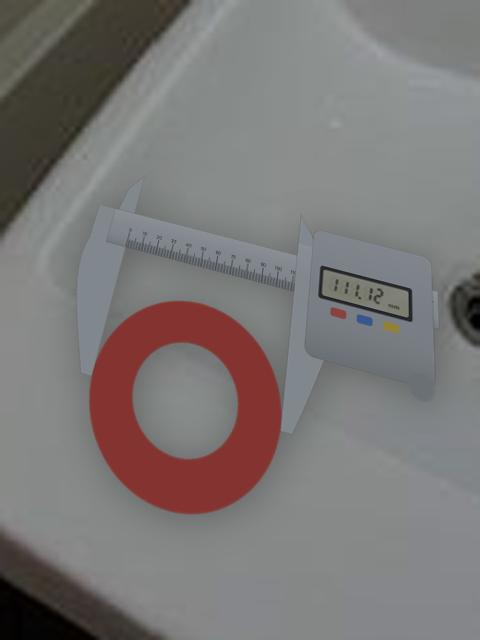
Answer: 111.12mm
